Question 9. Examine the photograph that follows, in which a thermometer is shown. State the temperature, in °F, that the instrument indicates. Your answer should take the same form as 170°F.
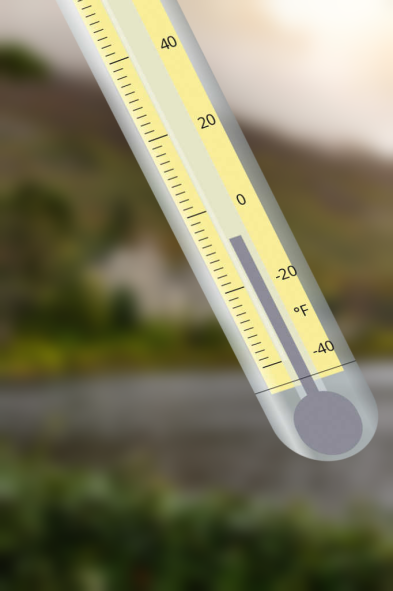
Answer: -8°F
